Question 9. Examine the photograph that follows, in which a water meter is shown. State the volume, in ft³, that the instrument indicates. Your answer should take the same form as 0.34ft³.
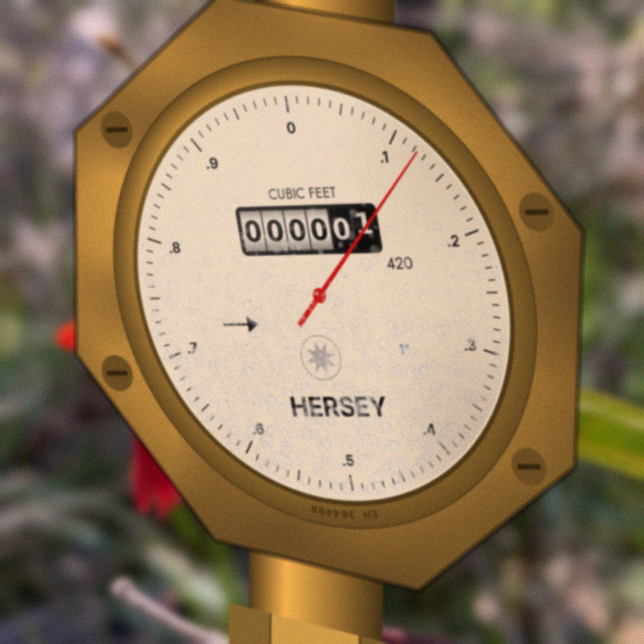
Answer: 1.12ft³
